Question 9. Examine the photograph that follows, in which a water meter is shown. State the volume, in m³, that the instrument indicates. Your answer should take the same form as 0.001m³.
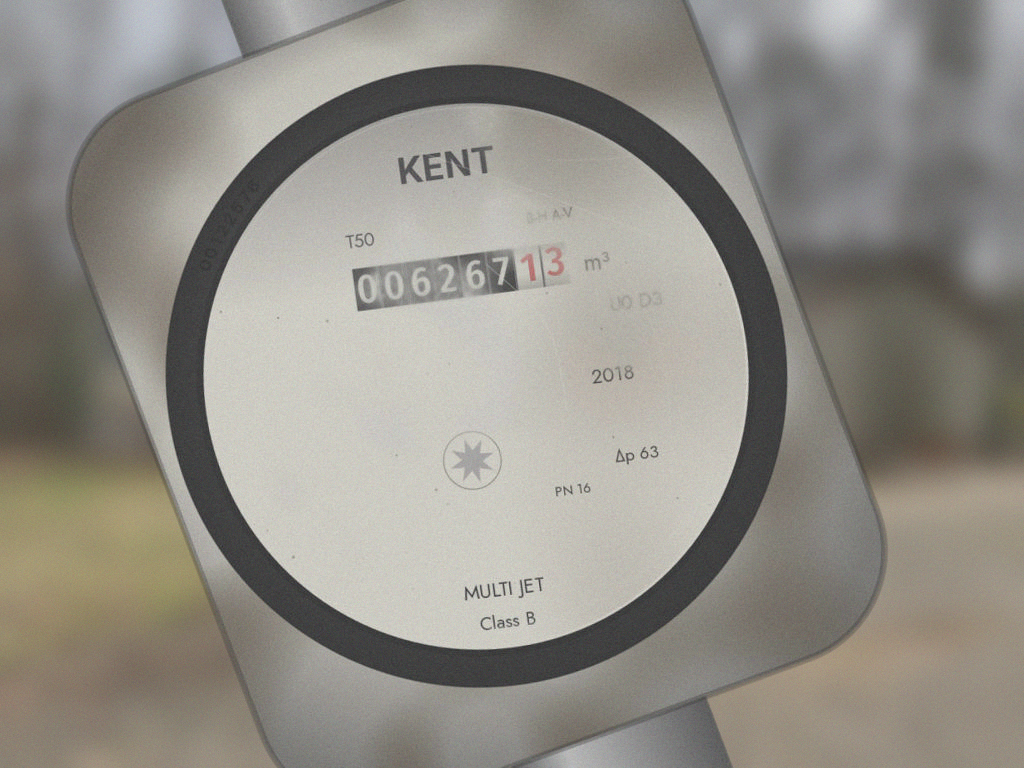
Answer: 6267.13m³
